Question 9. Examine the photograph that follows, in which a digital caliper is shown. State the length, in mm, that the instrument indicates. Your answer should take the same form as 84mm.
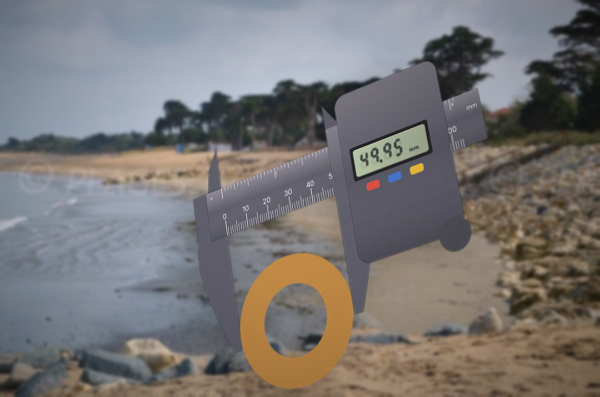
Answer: 49.95mm
